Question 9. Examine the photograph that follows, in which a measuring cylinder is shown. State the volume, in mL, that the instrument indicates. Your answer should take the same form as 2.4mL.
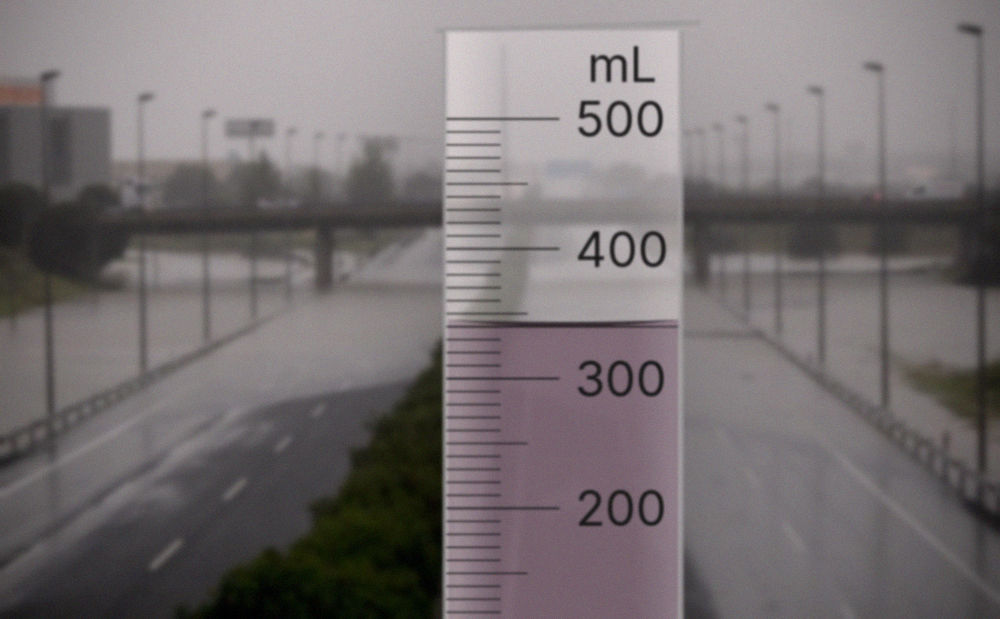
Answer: 340mL
